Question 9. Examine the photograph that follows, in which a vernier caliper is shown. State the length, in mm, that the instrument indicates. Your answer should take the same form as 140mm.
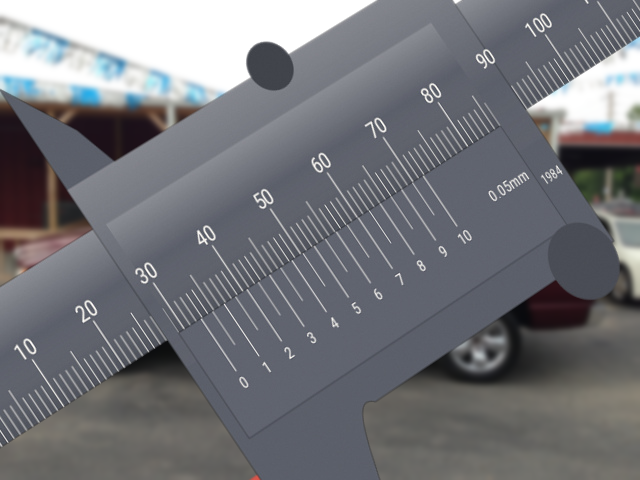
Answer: 32.8mm
